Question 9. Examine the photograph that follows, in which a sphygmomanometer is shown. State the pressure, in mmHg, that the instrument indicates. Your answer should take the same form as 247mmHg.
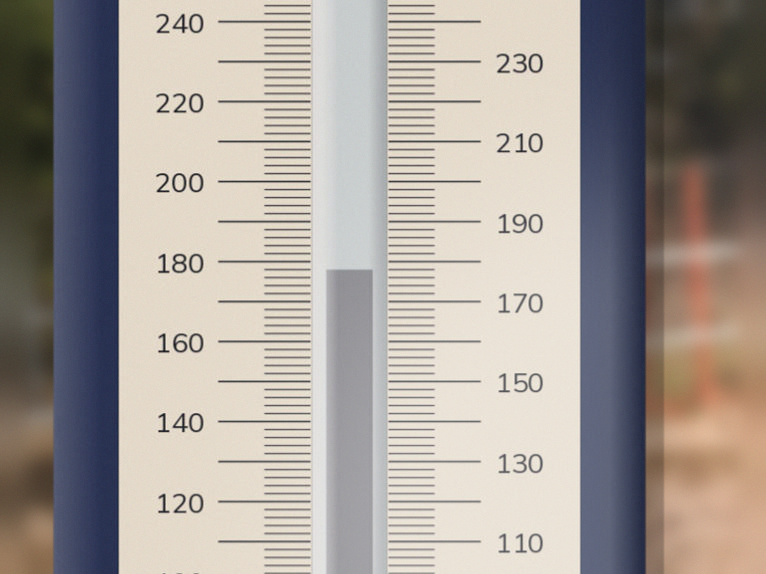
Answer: 178mmHg
